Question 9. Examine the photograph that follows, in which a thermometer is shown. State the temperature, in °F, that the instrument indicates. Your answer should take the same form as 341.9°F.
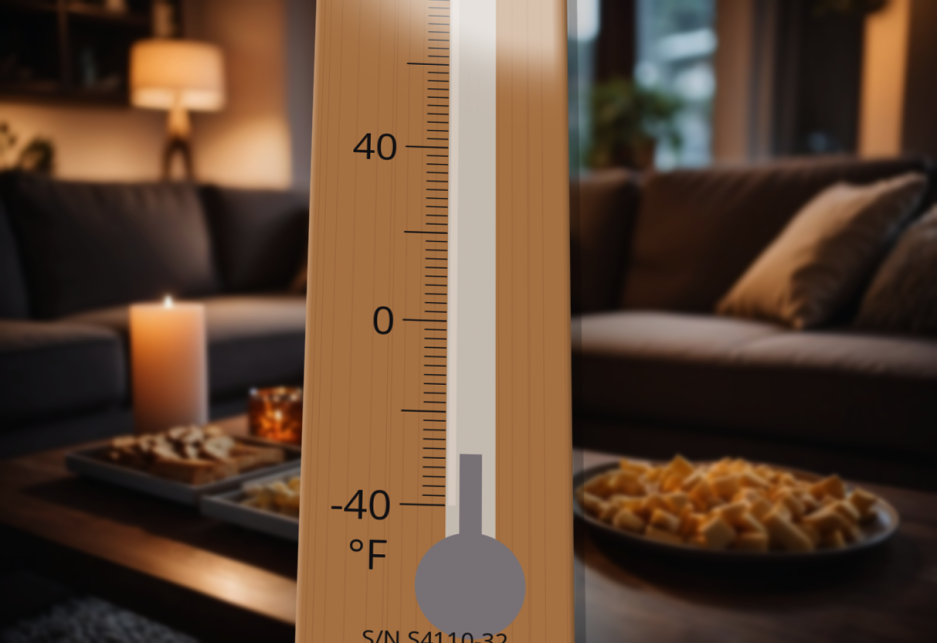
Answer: -29°F
